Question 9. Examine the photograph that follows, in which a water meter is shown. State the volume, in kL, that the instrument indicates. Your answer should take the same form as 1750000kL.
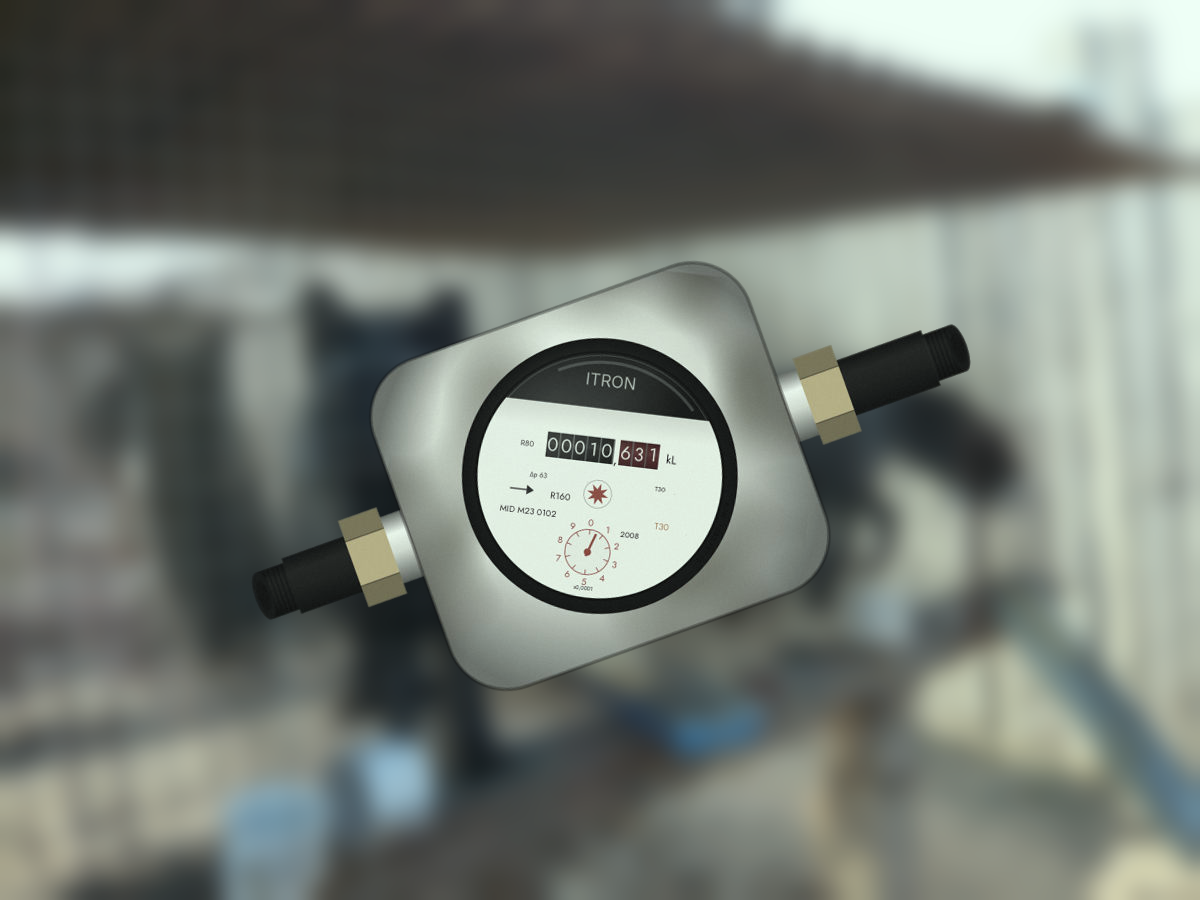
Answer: 10.6310kL
